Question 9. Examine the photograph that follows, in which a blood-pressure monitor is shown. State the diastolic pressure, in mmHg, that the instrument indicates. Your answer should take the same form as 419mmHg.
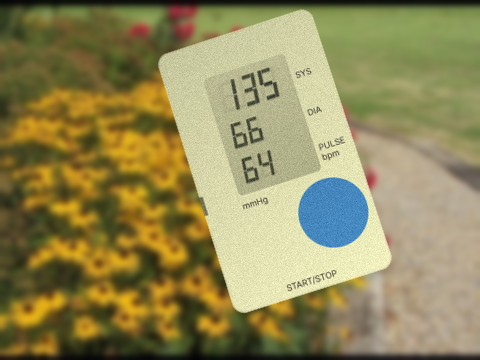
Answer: 66mmHg
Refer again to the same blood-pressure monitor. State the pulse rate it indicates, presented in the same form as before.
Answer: 64bpm
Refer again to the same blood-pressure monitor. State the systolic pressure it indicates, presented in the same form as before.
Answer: 135mmHg
